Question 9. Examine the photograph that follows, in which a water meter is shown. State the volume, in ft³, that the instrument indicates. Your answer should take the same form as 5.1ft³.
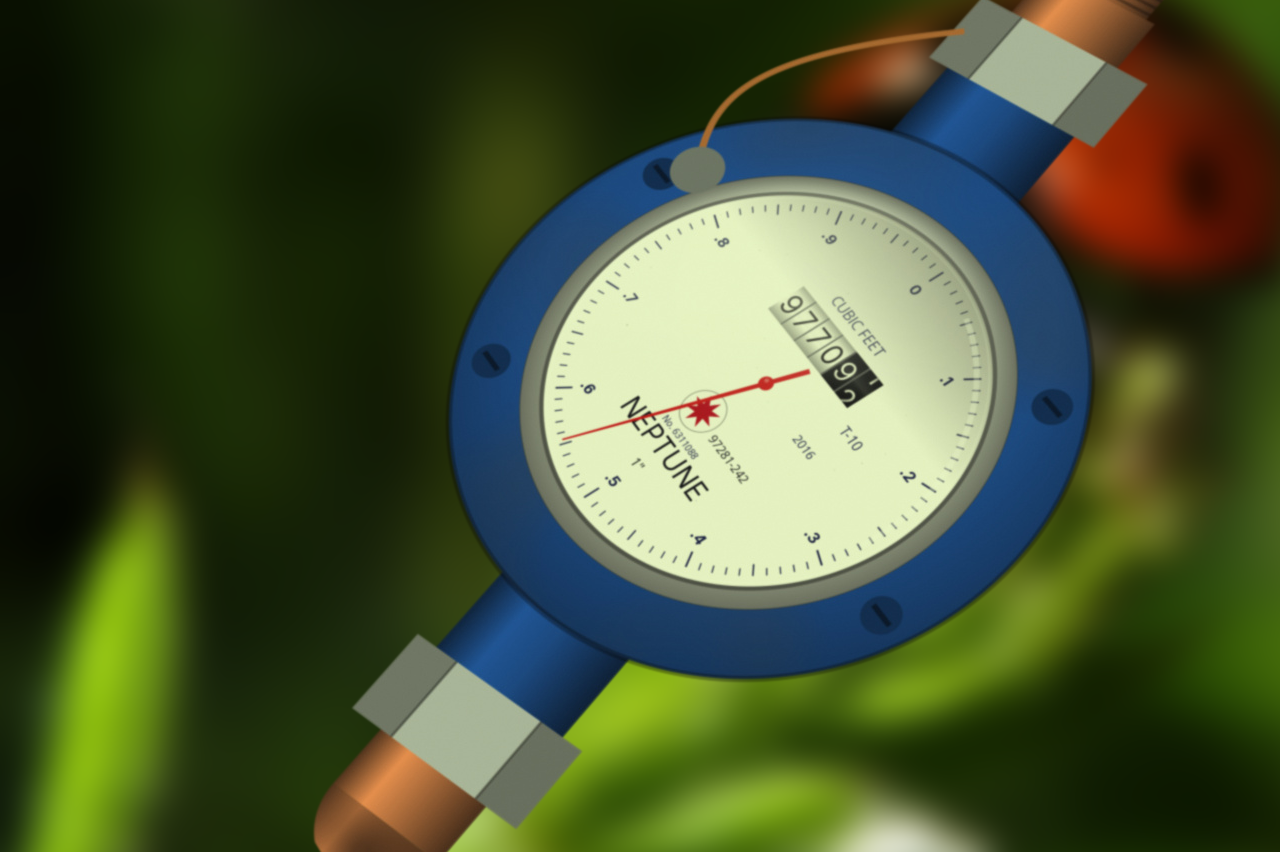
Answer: 977091.55ft³
